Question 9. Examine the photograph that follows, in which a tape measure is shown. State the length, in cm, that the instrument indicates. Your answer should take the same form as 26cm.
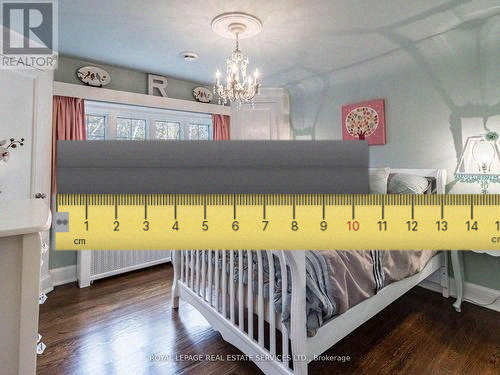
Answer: 10.5cm
